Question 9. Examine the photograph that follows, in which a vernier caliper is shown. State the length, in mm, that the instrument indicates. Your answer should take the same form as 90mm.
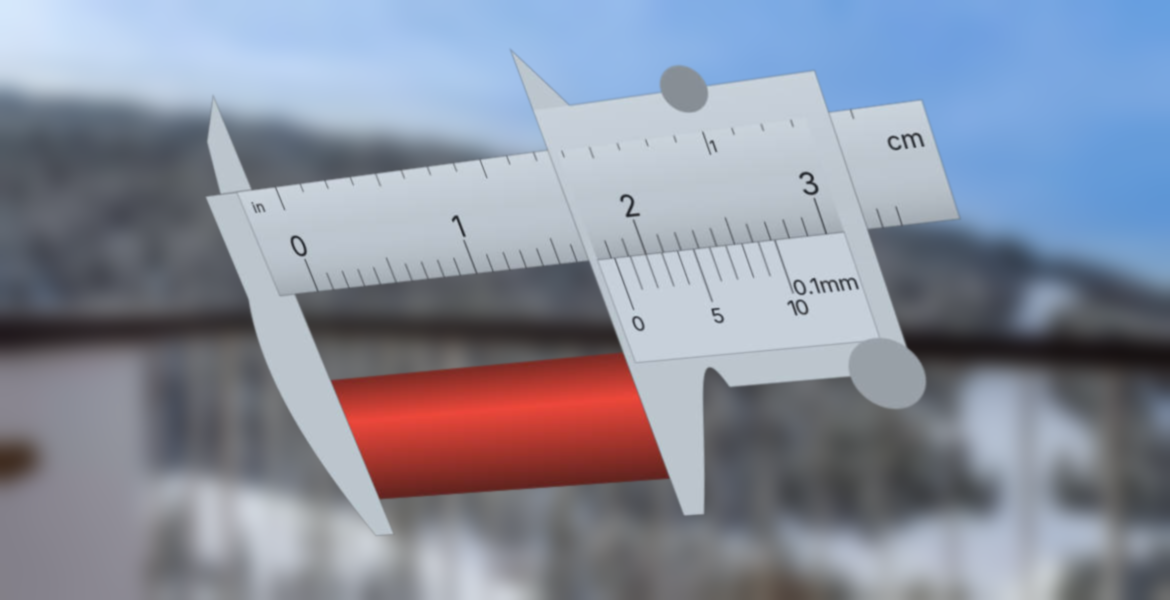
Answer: 18.2mm
